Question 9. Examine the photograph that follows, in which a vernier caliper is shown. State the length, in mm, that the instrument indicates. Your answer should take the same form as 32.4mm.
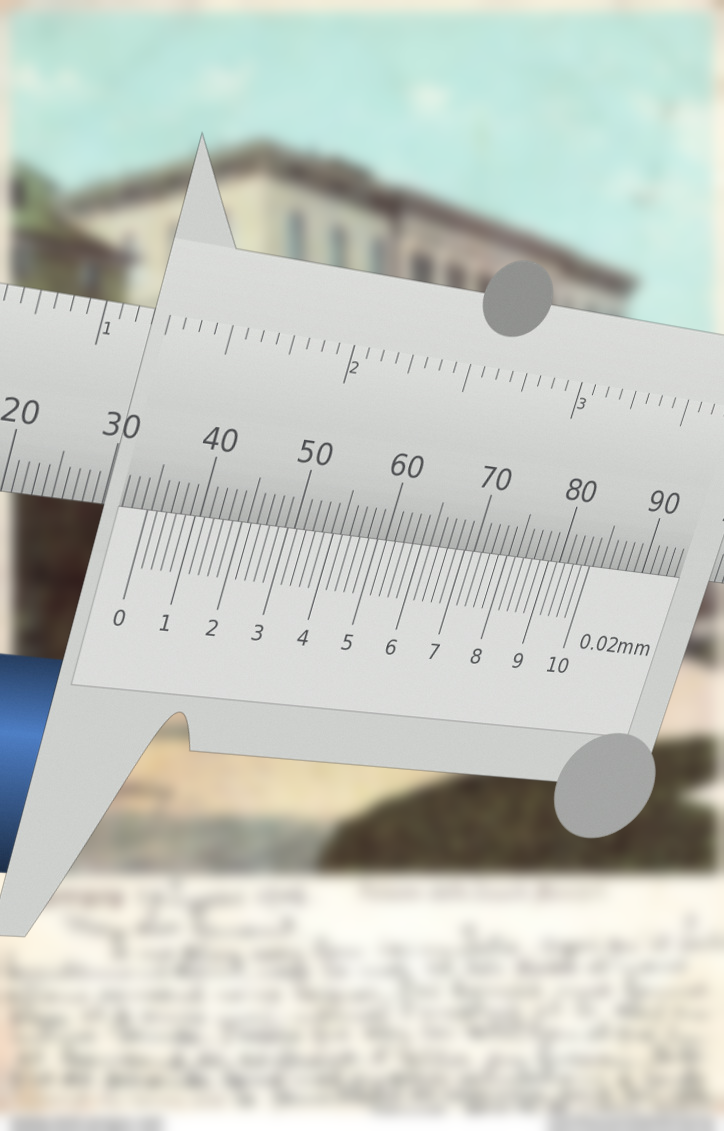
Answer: 34.6mm
